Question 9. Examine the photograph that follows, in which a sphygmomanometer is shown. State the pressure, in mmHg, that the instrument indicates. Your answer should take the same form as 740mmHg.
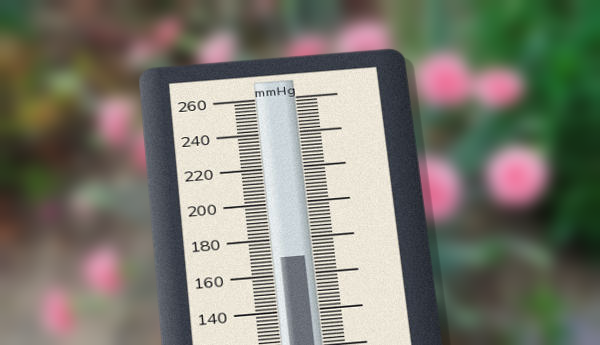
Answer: 170mmHg
